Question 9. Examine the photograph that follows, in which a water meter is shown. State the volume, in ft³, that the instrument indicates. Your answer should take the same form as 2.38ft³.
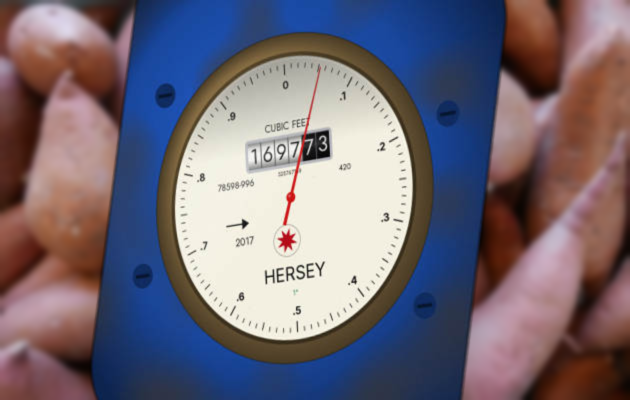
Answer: 169773.05ft³
